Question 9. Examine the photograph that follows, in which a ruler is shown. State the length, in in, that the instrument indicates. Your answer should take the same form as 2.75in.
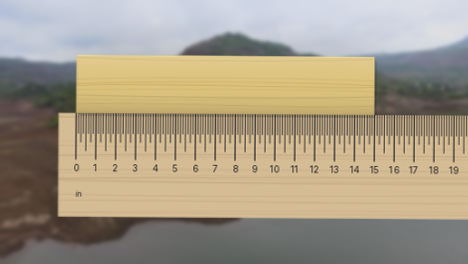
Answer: 15in
